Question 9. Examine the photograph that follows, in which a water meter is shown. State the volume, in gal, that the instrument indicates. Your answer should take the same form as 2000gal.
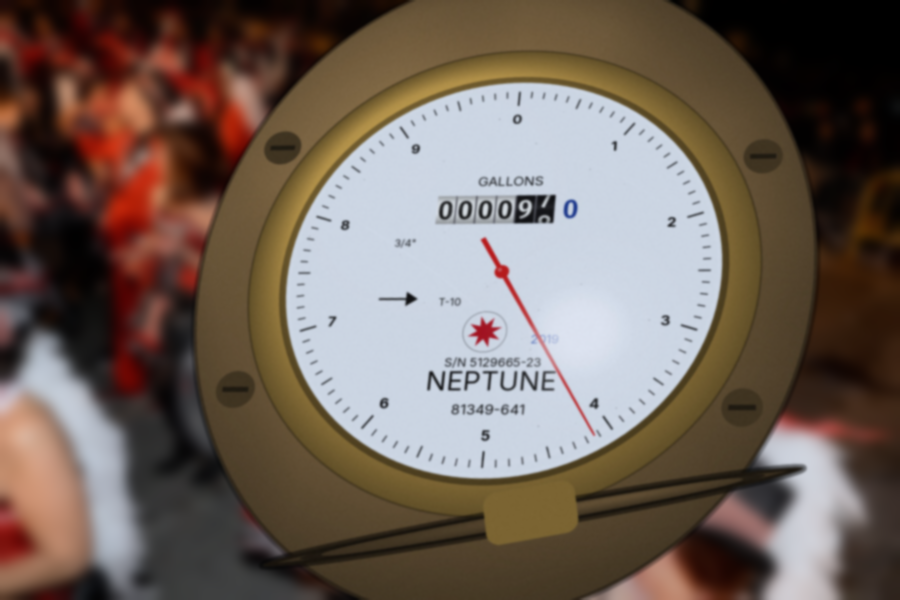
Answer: 974.1gal
